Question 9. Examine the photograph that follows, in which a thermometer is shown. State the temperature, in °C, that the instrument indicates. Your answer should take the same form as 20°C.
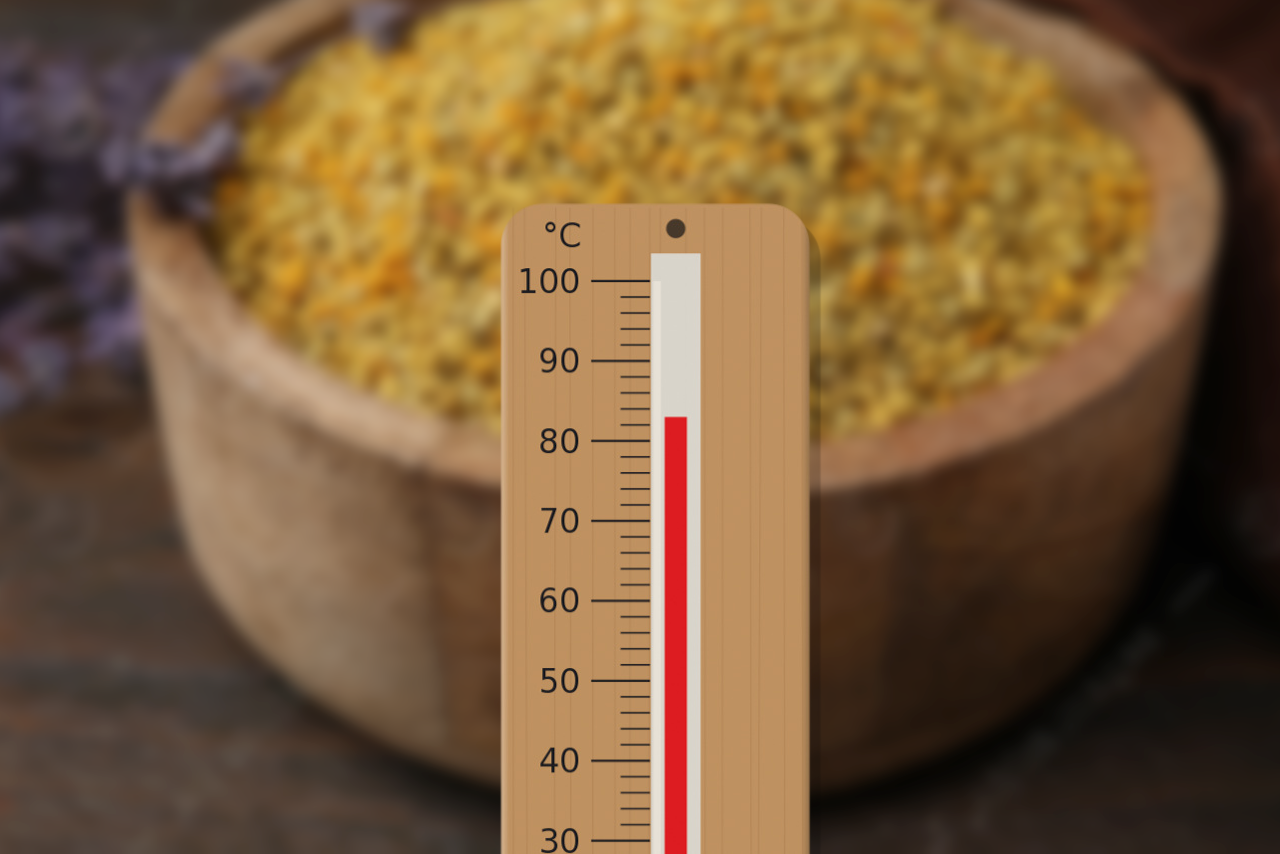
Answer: 83°C
